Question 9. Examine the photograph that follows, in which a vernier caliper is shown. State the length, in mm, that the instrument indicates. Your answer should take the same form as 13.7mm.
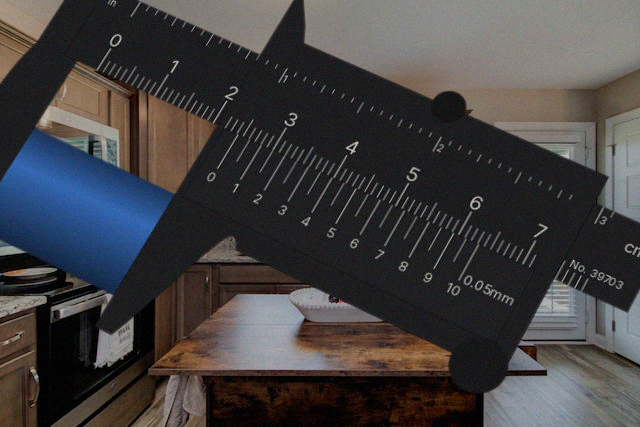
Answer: 24.2mm
